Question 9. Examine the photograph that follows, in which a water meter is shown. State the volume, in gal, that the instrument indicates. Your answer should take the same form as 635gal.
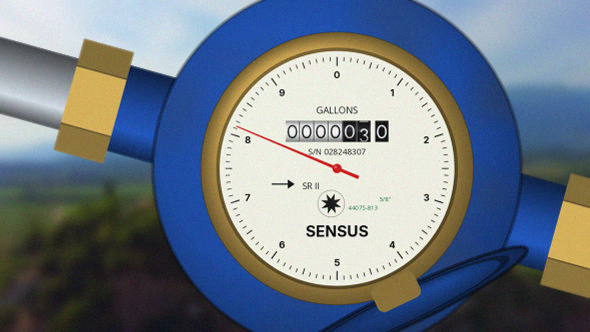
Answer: 28.1gal
